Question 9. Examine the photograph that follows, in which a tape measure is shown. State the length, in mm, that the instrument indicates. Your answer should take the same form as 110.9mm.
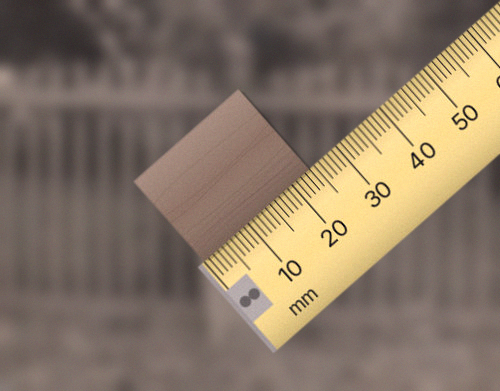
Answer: 24mm
